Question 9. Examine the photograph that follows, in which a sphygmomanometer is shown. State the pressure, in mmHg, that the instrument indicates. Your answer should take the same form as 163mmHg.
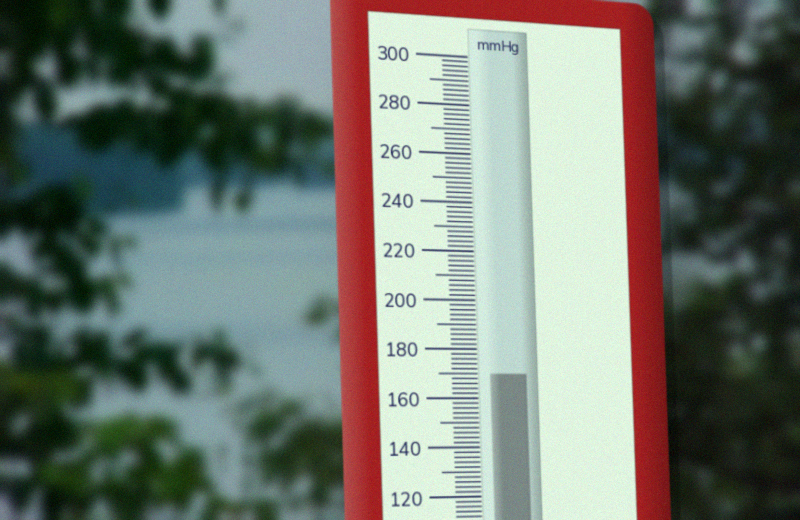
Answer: 170mmHg
